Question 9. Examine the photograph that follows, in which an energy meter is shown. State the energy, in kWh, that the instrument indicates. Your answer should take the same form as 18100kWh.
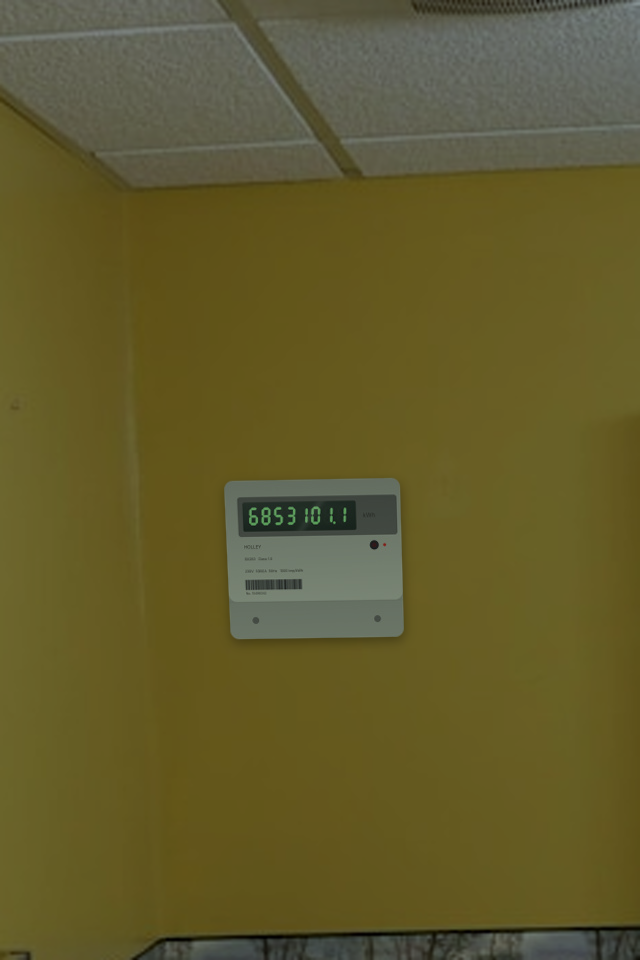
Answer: 6853101.1kWh
